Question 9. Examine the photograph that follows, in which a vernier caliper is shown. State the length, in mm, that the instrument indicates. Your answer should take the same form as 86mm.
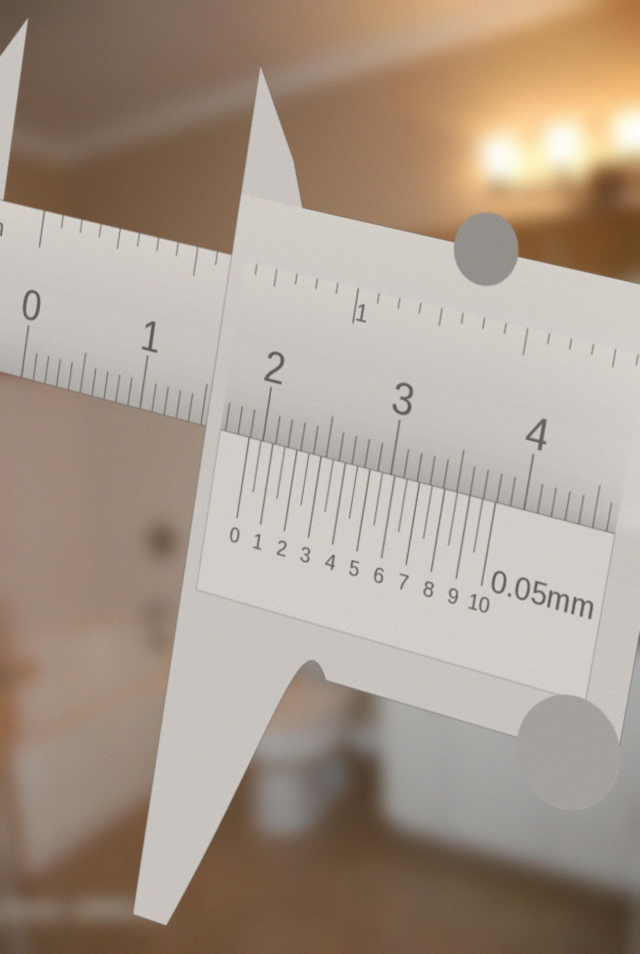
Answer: 18.9mm
